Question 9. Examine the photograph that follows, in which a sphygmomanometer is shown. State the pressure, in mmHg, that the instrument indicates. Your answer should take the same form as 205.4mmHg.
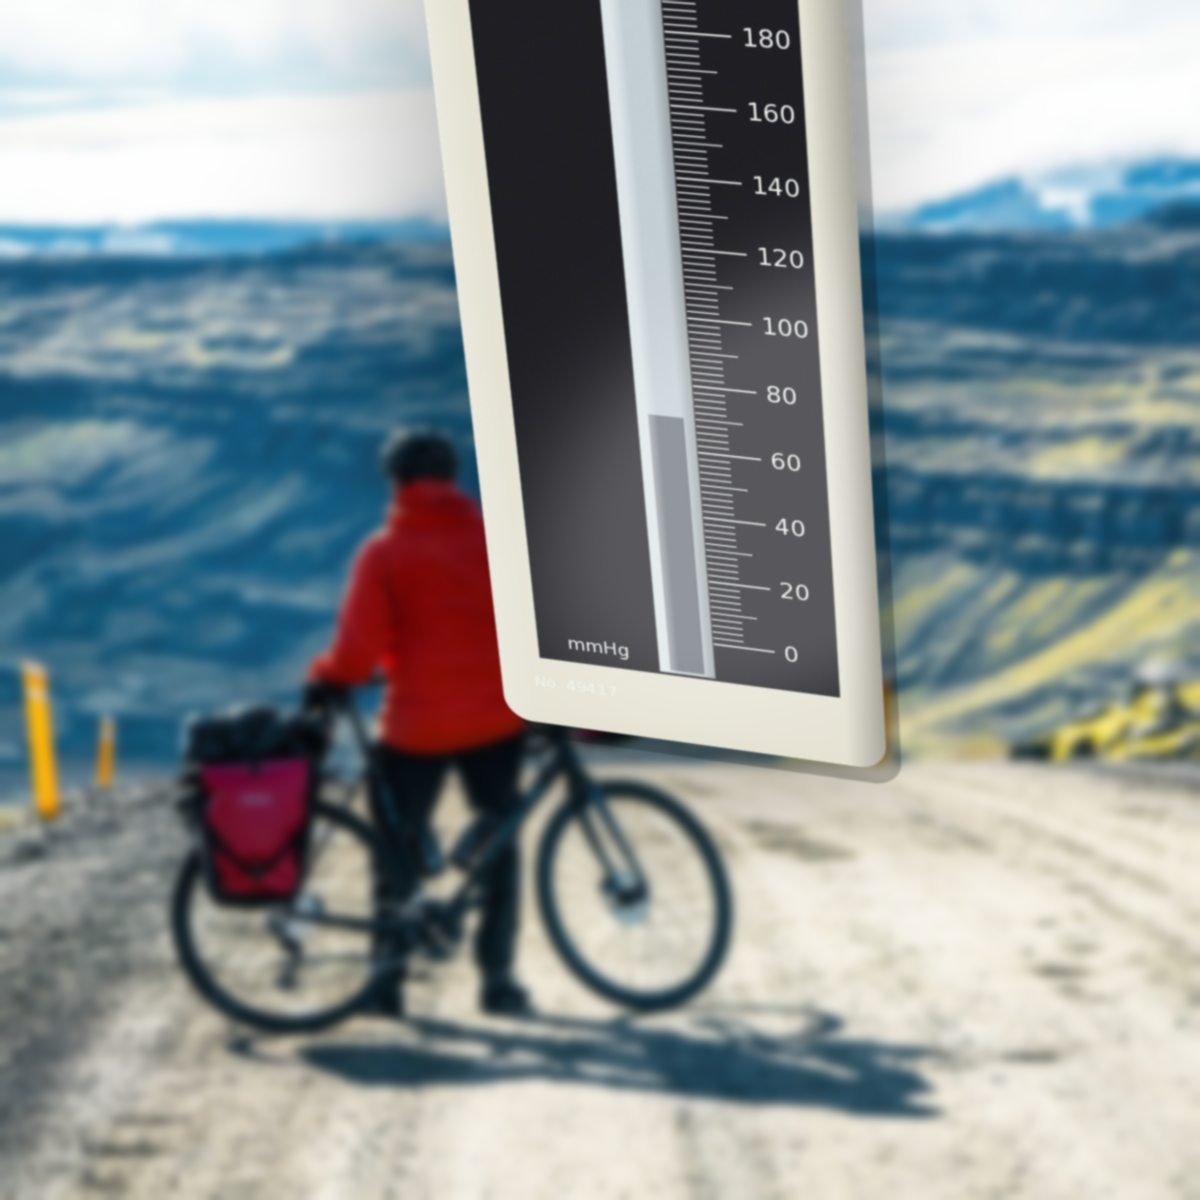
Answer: 70mmHg
